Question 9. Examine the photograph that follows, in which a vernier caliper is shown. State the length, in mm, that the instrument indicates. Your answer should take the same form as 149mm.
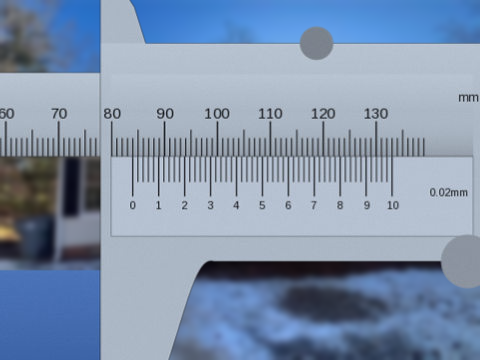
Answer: 84.0mm
